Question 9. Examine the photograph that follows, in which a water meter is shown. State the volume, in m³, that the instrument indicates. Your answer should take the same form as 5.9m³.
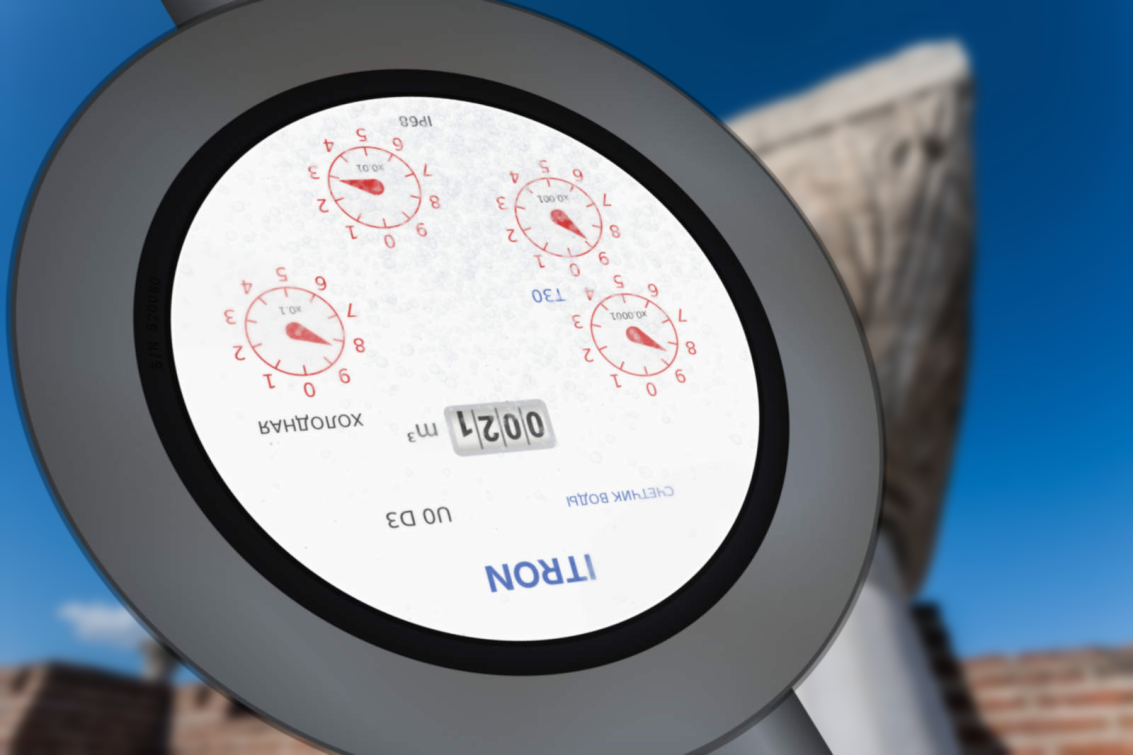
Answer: 20.8288m³
